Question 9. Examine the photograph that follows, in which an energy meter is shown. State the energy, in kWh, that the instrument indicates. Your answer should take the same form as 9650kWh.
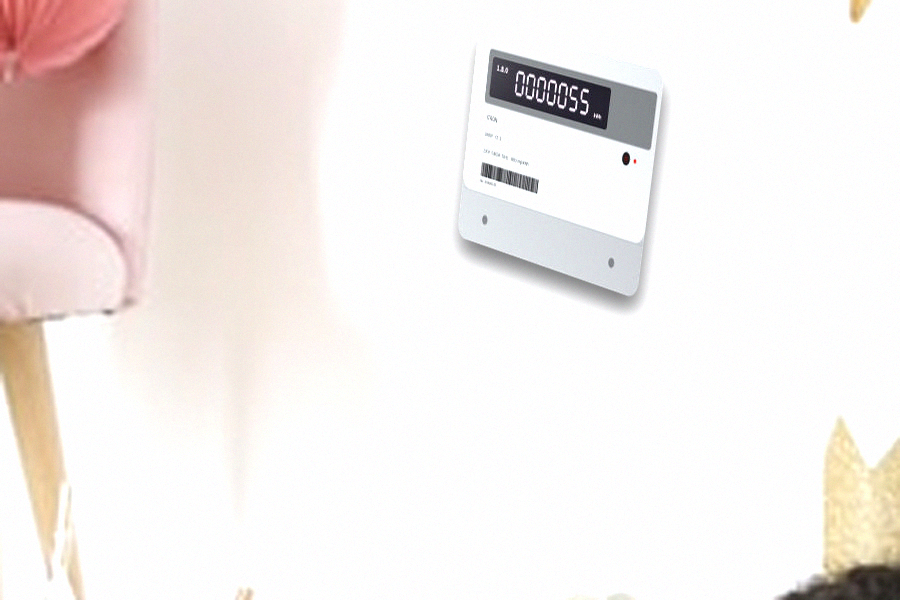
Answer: 55kWh
